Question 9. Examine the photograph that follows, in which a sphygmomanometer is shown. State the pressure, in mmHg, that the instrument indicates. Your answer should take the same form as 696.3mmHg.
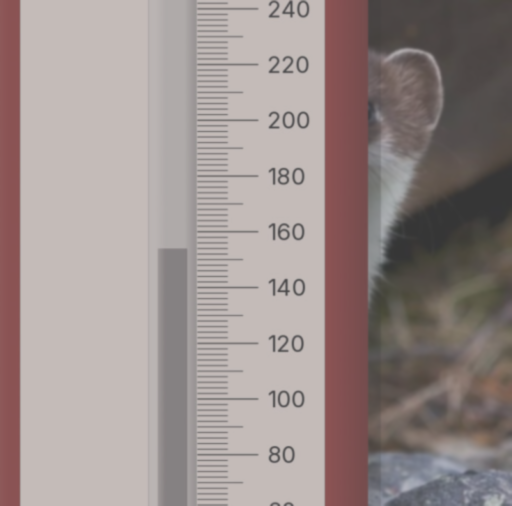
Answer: 154mmHg
